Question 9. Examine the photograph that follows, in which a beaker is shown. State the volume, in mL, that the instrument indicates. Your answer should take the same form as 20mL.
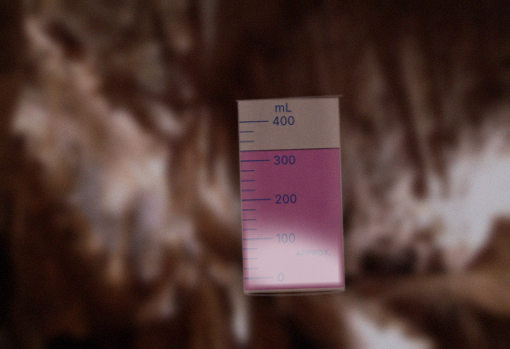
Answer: 325mL
